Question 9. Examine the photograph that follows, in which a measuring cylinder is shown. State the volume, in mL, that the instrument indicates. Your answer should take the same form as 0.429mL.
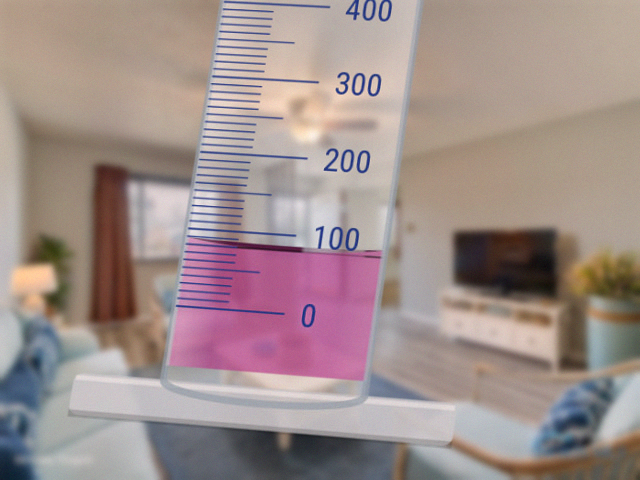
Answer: 80mL
